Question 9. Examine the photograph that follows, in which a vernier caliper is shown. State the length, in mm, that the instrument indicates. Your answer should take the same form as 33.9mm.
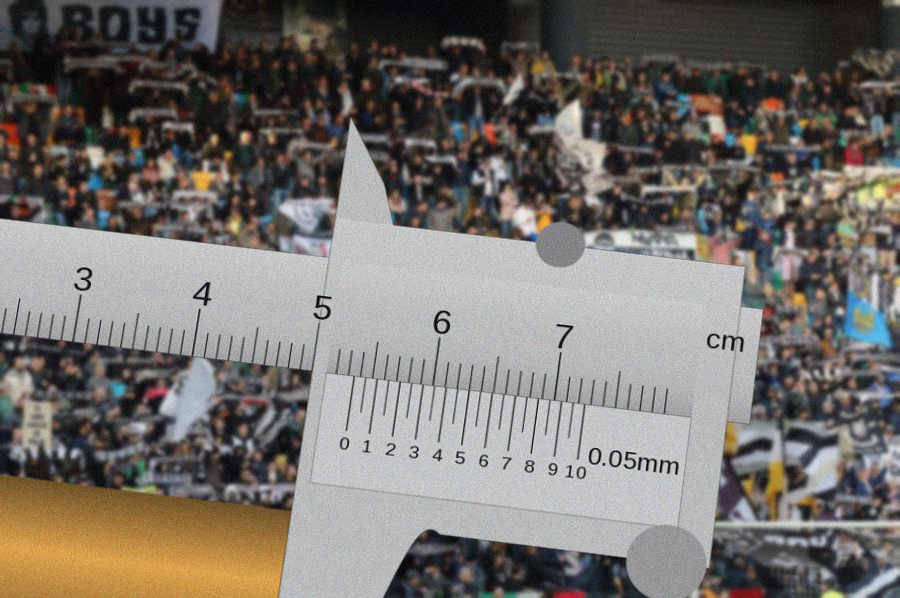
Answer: 53.5mm
